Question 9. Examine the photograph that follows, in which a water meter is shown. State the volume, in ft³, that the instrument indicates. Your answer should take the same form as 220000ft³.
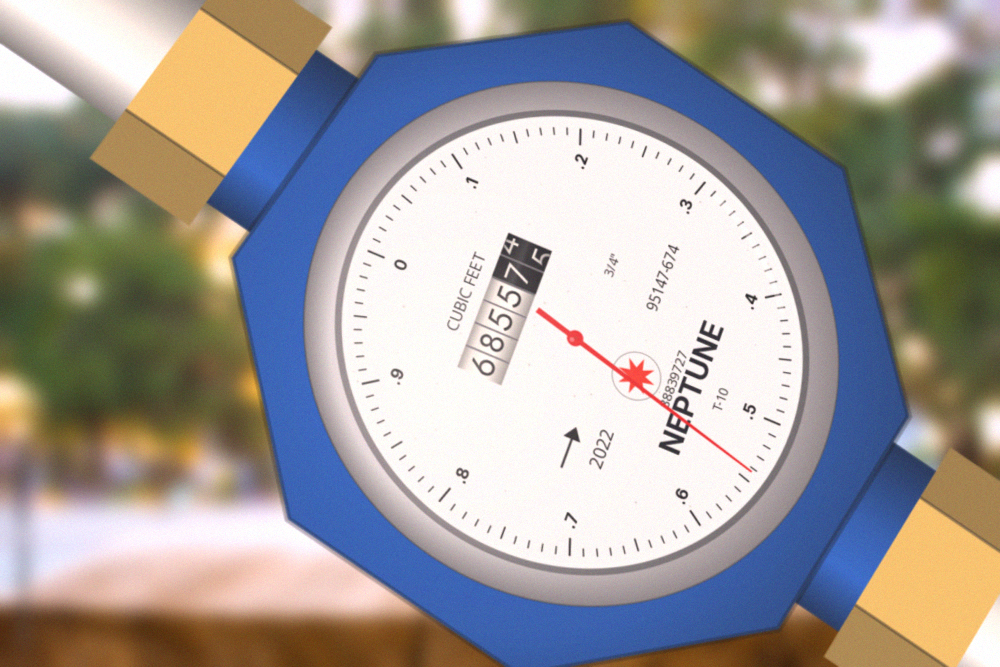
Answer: 685574.54ft³
